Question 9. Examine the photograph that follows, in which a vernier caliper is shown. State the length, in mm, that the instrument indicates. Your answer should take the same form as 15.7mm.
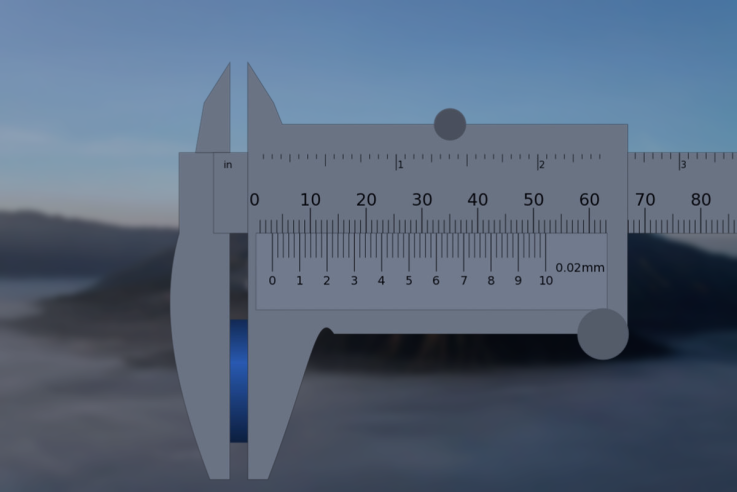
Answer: 3.2mm
